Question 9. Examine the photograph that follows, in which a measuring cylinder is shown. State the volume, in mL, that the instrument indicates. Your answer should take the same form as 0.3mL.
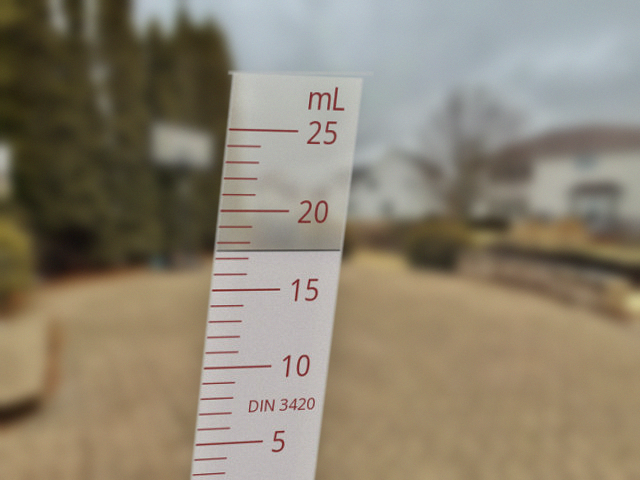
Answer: 17.5mL
